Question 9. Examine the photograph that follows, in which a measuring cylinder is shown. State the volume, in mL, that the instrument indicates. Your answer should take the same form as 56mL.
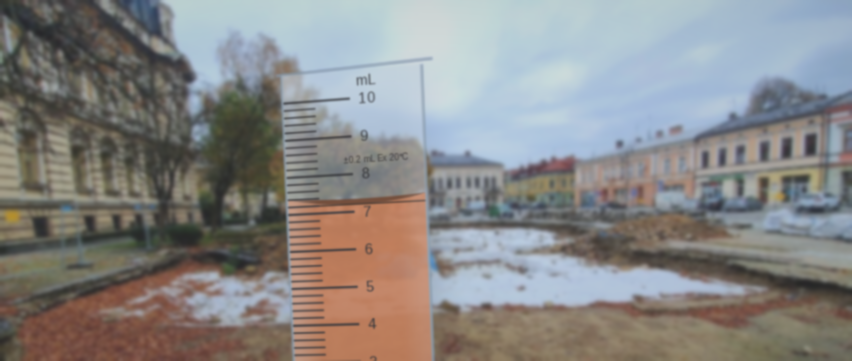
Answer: 7.2mL
